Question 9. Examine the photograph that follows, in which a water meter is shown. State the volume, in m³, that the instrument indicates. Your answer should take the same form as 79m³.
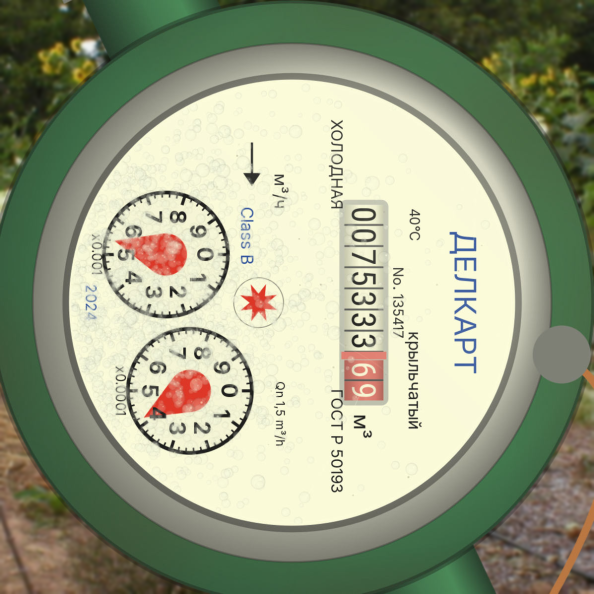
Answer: 75333.6954m³
